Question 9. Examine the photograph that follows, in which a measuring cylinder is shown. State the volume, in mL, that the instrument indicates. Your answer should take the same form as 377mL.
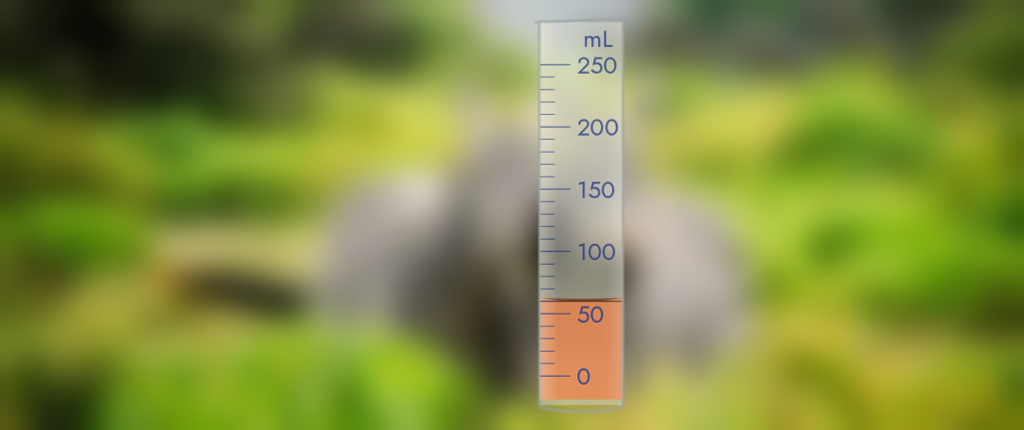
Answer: 60mL
